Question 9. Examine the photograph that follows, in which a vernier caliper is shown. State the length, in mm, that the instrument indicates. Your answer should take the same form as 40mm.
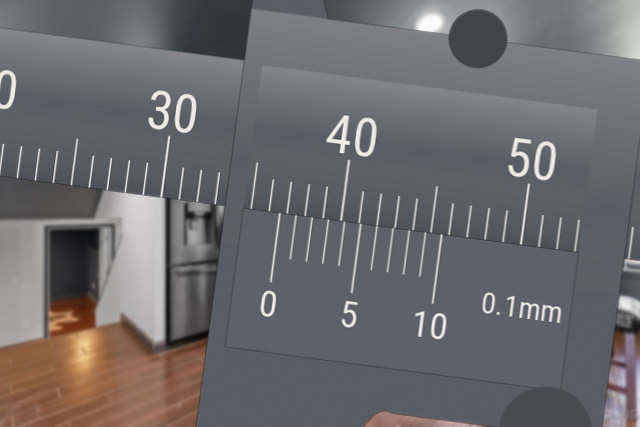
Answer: 36.6mm
